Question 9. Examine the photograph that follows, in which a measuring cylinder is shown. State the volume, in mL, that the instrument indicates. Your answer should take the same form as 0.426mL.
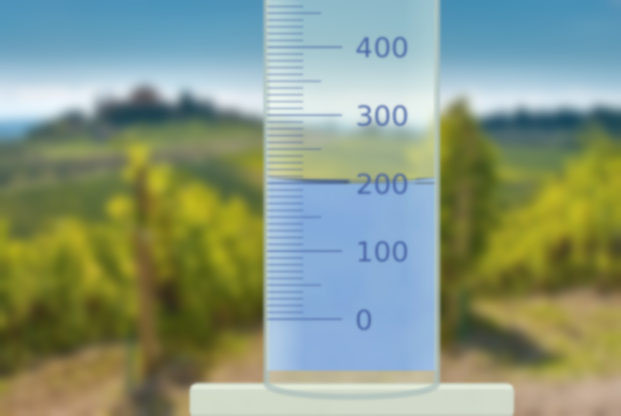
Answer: 200mL
